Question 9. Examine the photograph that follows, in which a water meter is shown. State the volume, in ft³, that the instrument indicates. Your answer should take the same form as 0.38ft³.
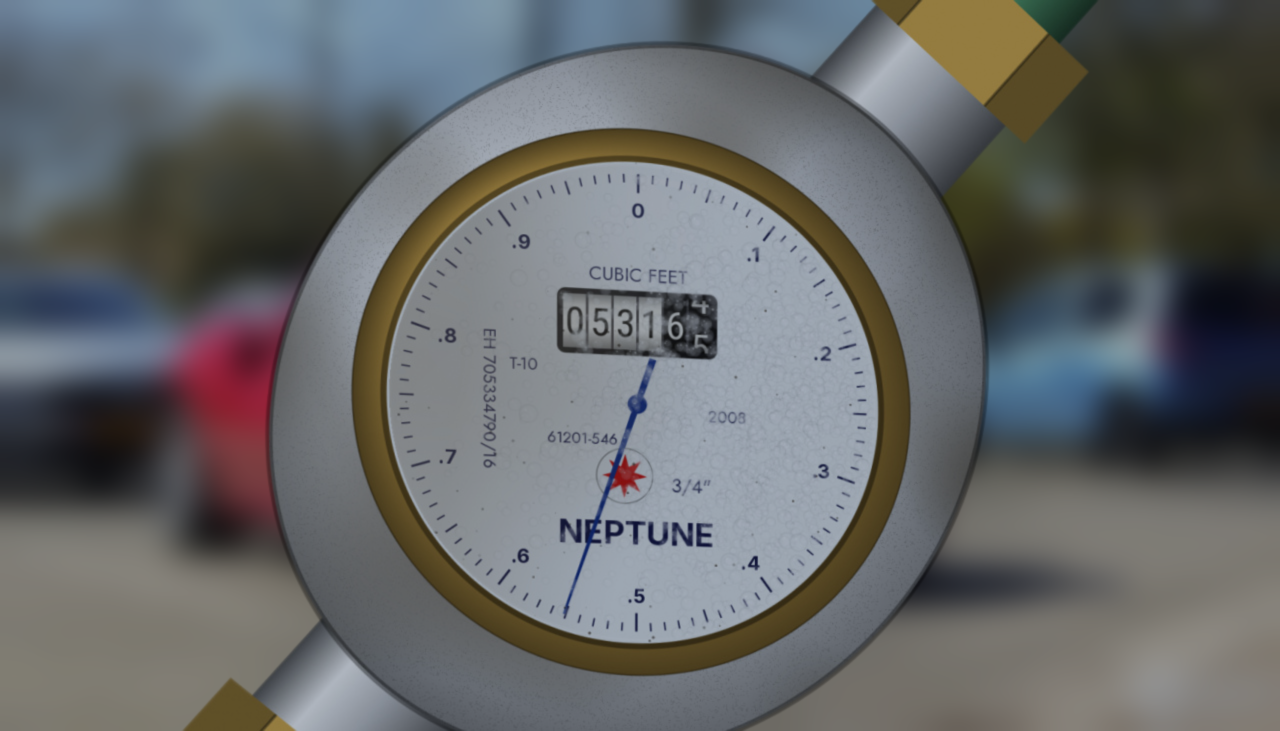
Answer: 53164.55ft³
